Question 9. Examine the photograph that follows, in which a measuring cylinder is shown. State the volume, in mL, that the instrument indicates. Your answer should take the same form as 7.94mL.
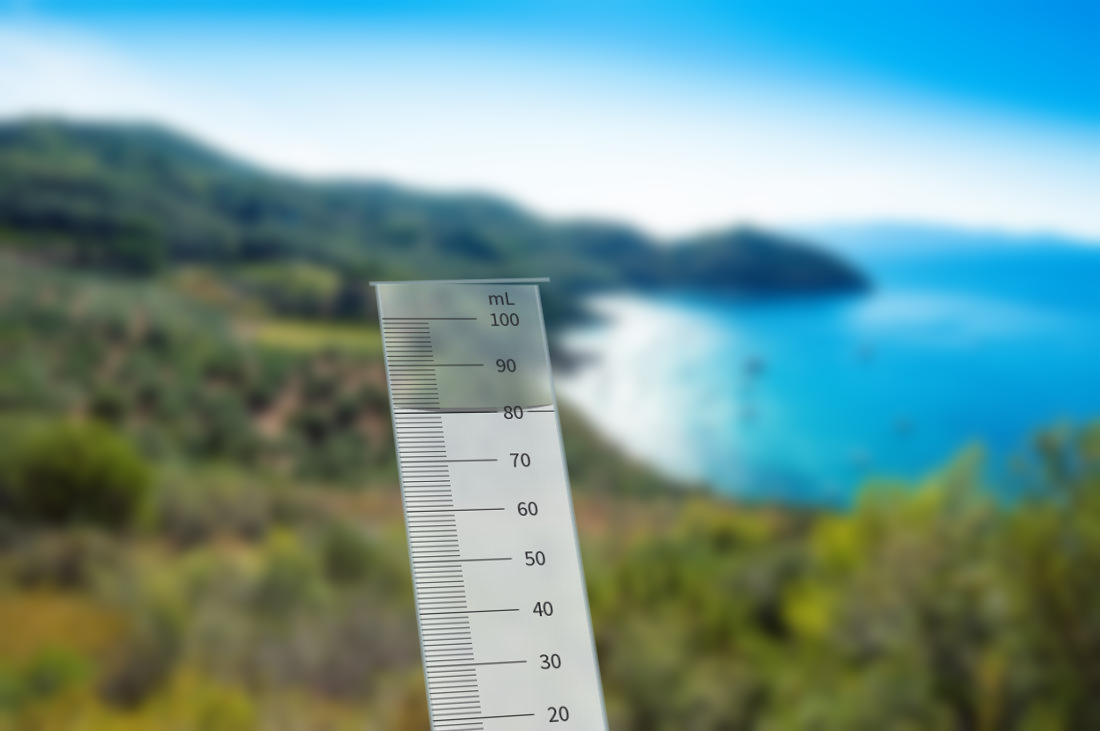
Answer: 80mL
